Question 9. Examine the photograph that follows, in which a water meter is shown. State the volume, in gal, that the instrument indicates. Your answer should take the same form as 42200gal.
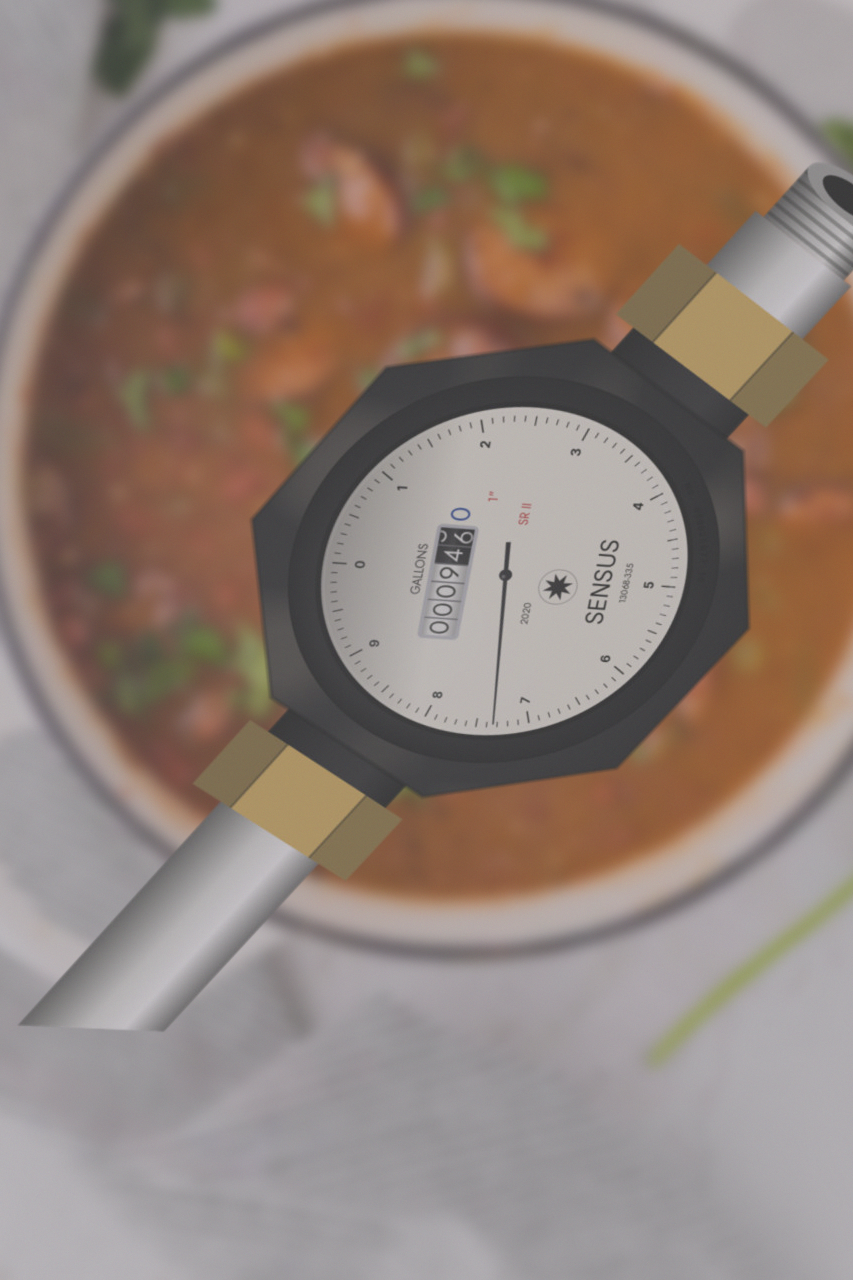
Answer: 9457.3gal
